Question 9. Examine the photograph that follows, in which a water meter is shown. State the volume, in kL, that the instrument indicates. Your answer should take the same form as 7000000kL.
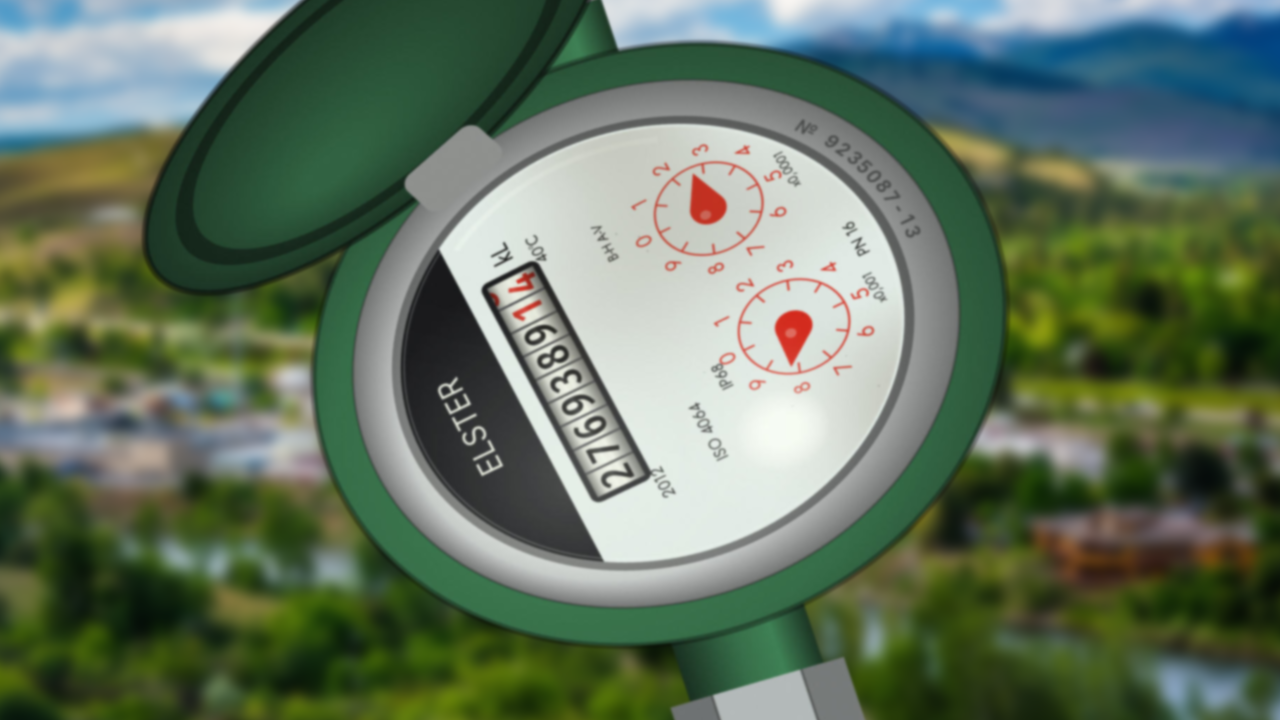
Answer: 2769389.1382kL
